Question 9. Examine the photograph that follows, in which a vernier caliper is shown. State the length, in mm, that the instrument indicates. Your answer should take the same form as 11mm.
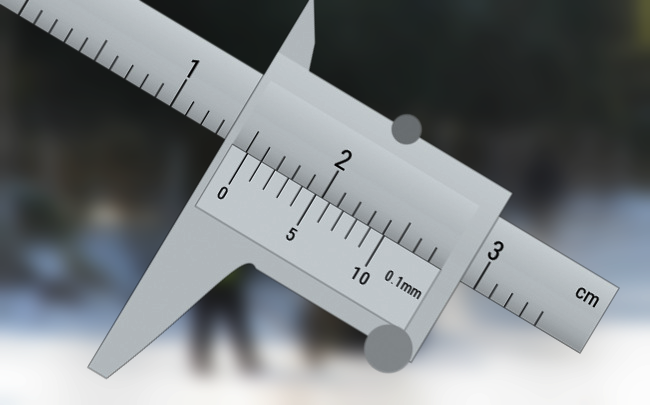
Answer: 15.1mm
